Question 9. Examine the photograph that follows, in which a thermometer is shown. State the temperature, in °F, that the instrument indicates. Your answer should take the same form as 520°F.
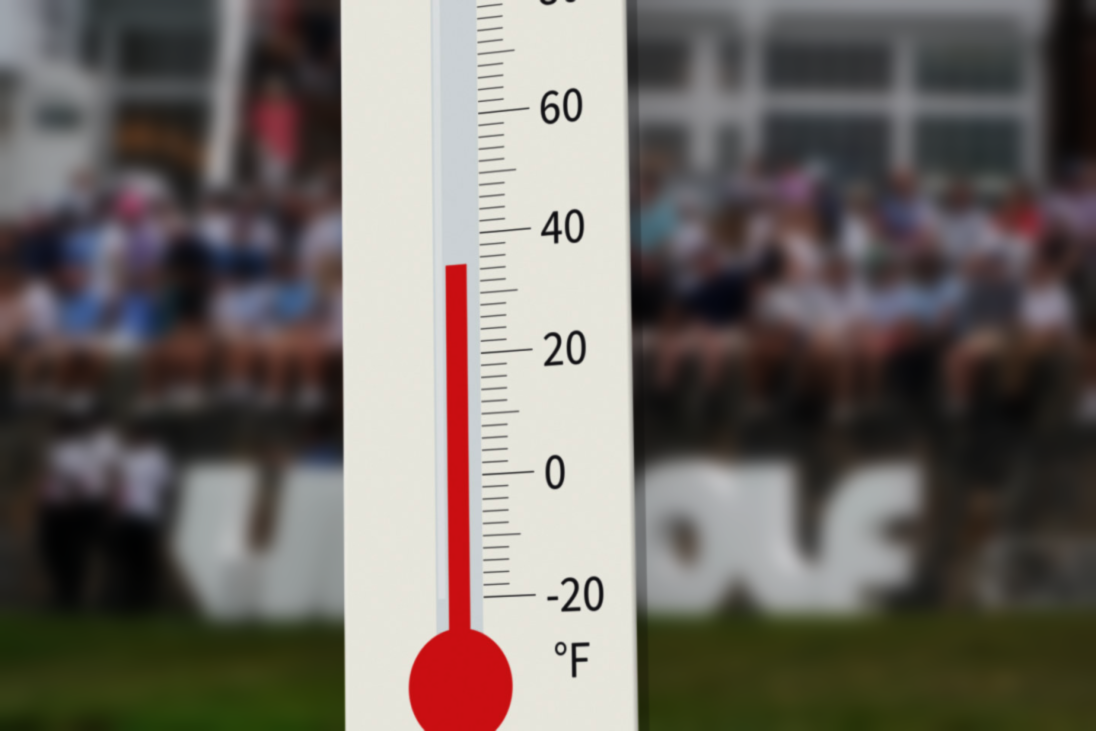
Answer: 35°F
